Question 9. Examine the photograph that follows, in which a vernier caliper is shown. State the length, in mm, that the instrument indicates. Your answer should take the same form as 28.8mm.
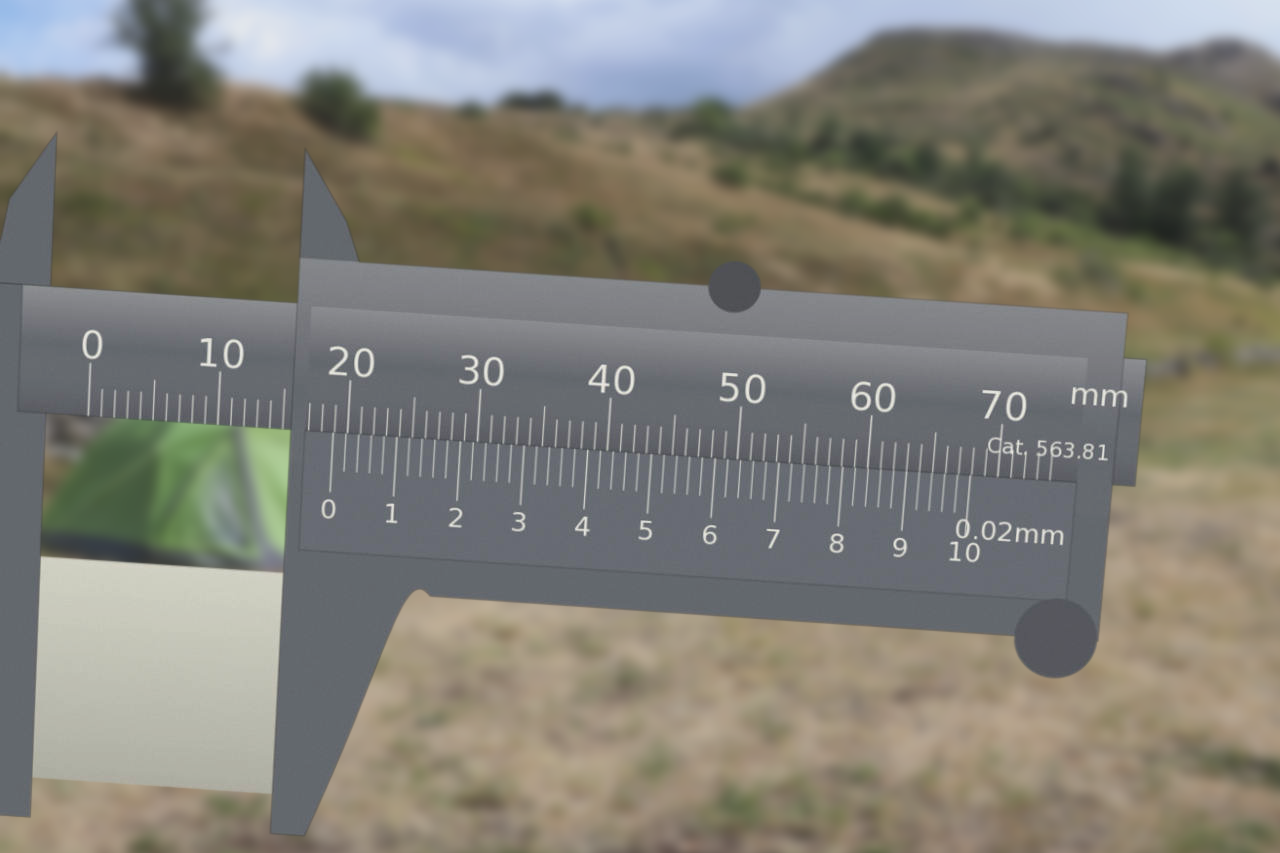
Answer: 18.9mm
